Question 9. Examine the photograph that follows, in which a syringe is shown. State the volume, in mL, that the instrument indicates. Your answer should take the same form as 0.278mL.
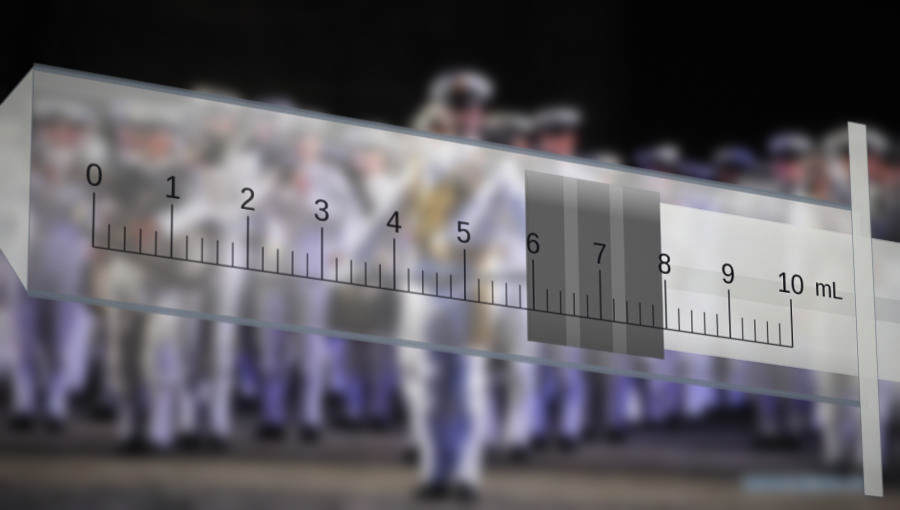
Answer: 5.9mL
